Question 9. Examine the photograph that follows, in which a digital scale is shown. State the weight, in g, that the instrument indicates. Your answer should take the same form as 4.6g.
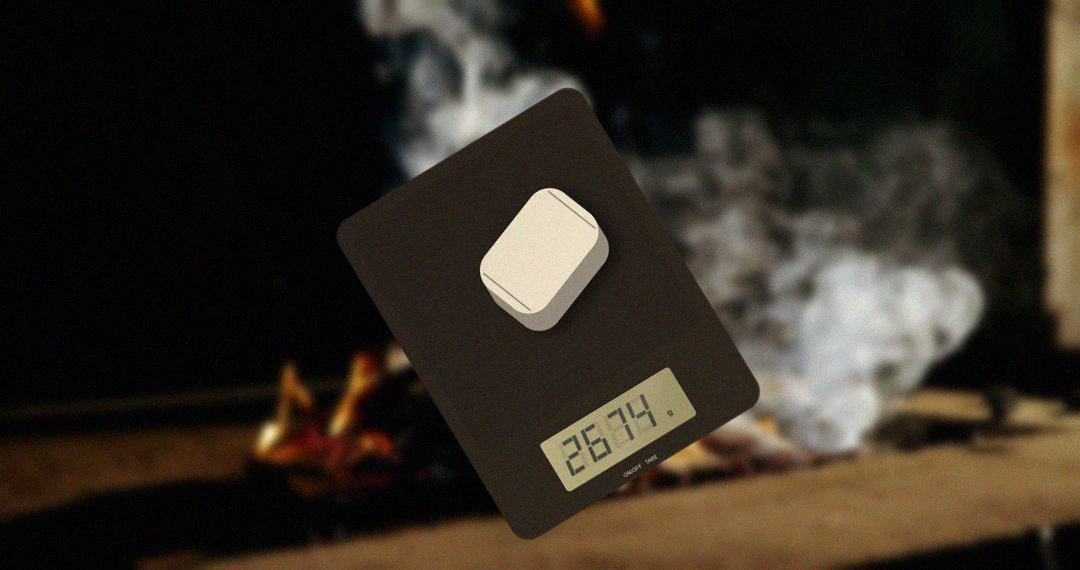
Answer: 2674g
